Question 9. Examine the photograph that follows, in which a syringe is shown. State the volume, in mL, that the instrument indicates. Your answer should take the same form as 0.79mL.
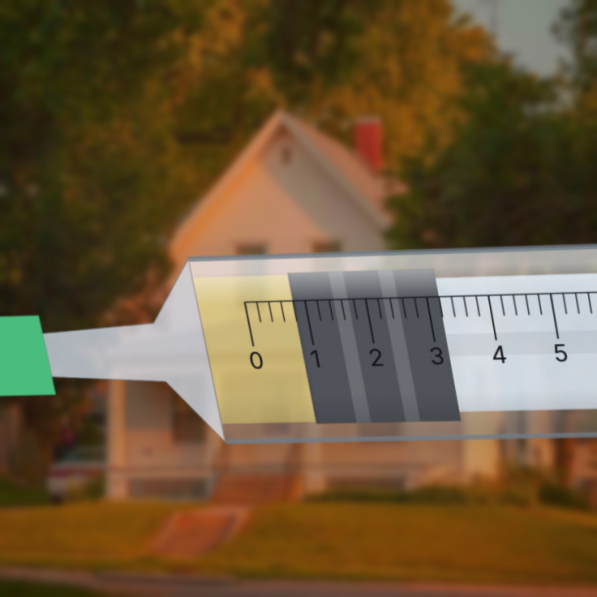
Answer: 0.8mL
